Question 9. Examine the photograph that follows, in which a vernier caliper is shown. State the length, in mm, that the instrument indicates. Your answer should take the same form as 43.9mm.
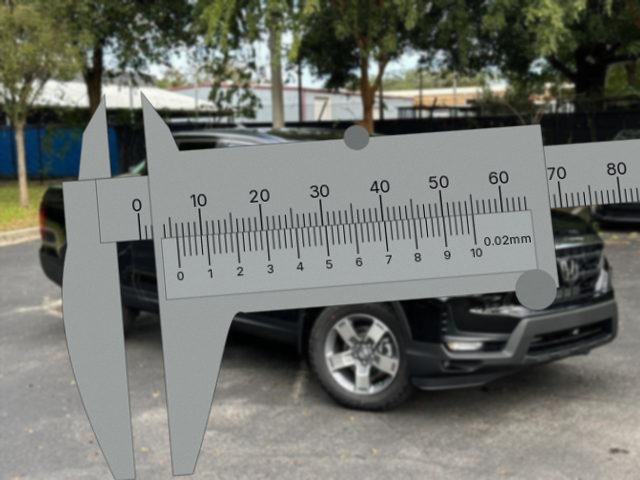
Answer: 6.0mm
